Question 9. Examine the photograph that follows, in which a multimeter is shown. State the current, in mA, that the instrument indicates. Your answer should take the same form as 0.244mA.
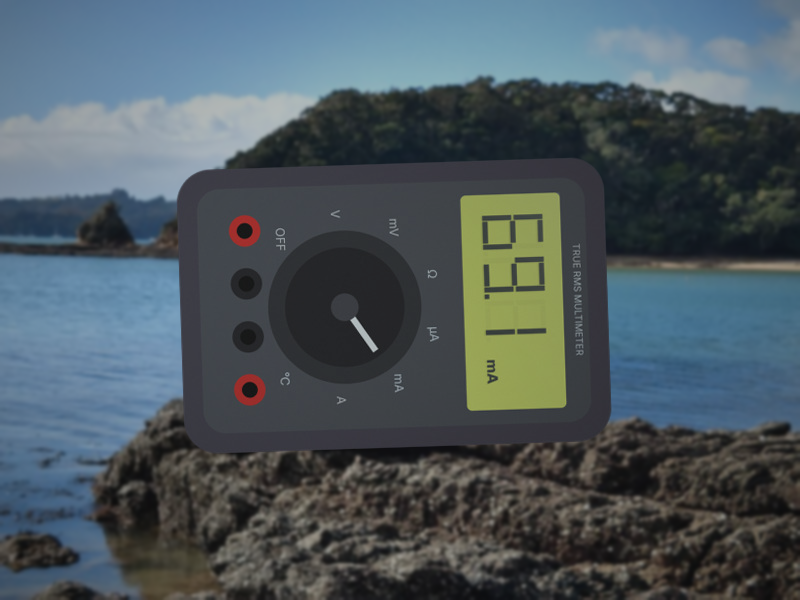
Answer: 69.1mA
